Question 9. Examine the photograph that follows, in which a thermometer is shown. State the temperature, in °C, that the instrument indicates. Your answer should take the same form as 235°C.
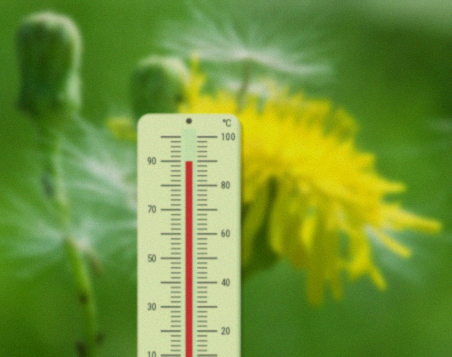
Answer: 90°C
